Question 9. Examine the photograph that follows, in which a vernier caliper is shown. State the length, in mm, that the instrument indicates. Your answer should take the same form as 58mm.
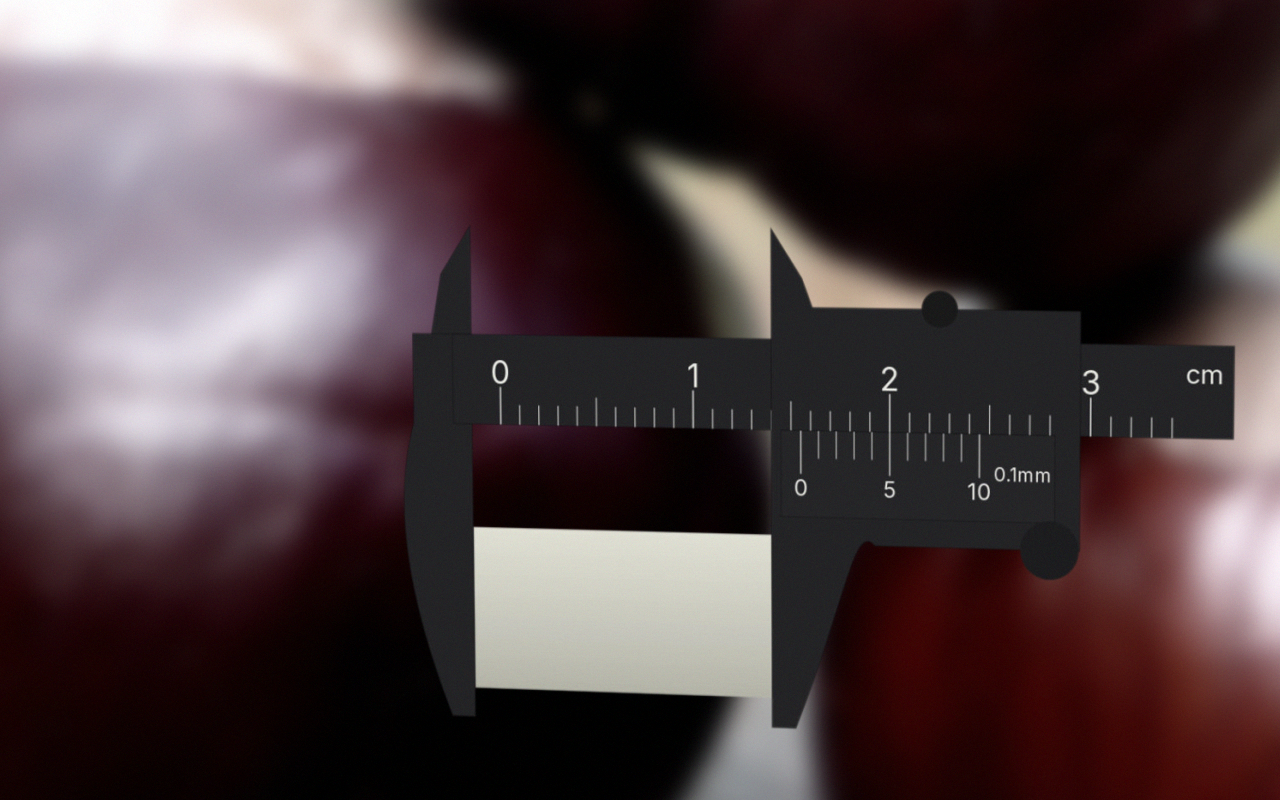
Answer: 15.5mm
